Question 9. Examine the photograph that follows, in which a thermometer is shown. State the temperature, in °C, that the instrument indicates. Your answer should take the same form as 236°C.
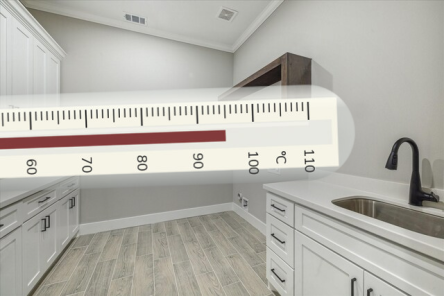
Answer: 95°C
